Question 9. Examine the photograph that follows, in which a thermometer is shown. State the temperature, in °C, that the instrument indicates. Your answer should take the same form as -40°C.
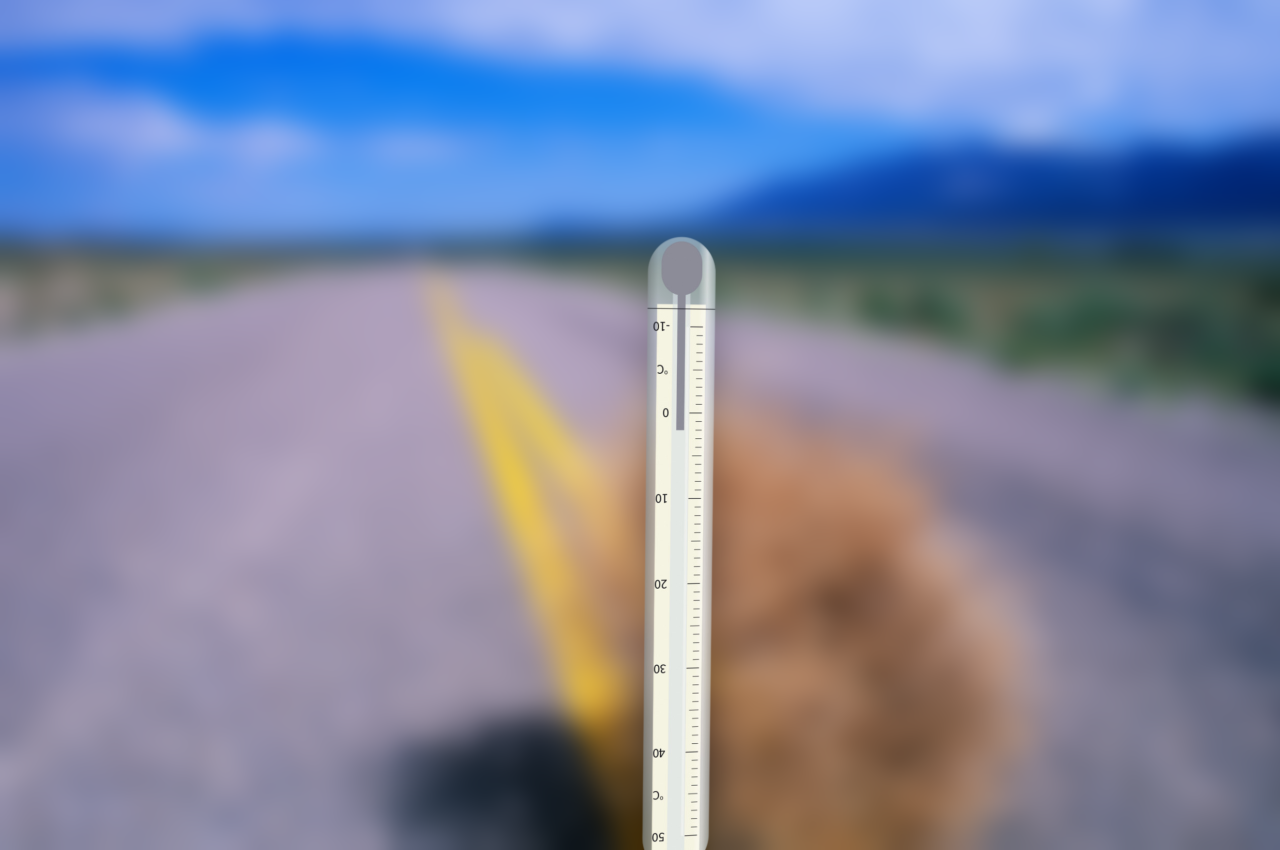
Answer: 2°C
